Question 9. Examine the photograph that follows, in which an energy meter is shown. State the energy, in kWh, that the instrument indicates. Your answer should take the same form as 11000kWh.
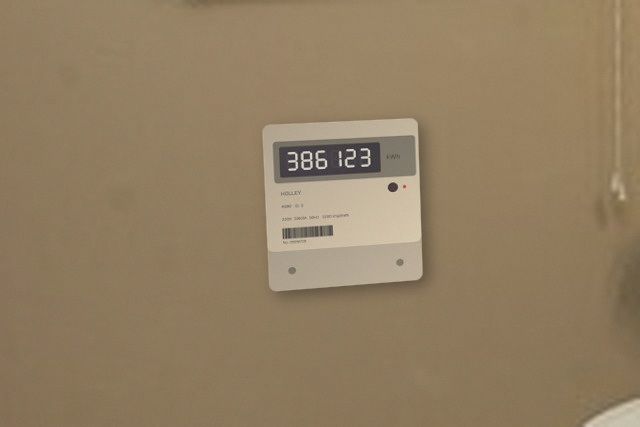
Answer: 386123kWh
